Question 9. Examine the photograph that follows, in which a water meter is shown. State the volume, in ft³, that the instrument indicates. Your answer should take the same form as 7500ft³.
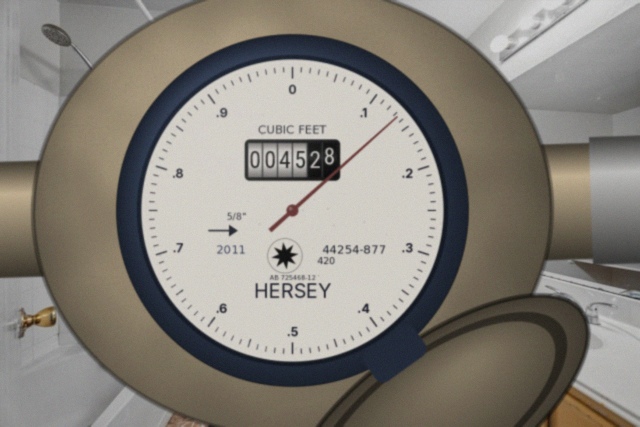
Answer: 4528.13ft³
